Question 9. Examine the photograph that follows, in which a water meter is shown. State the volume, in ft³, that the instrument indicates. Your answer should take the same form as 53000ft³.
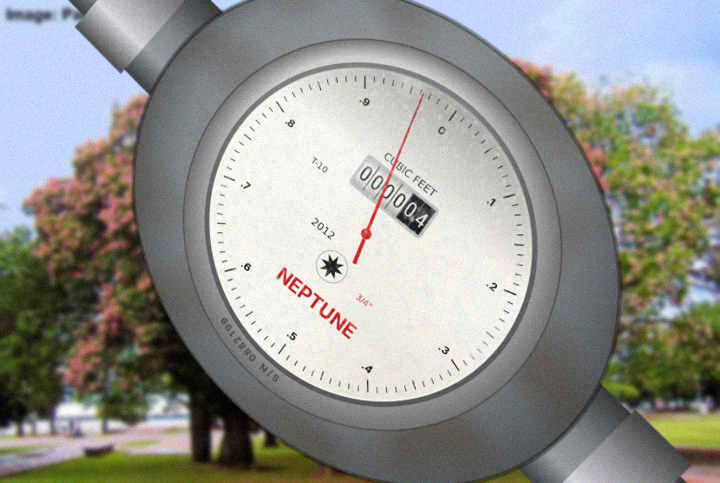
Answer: 3.96ft³
